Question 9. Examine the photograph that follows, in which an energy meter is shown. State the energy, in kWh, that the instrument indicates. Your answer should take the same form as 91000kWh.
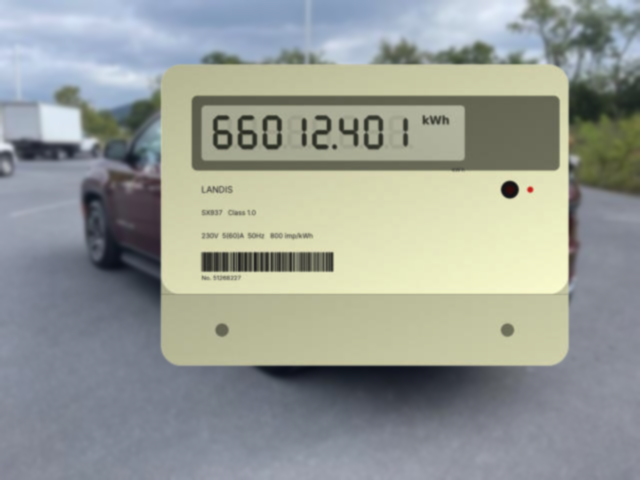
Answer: 66012.401kWh
